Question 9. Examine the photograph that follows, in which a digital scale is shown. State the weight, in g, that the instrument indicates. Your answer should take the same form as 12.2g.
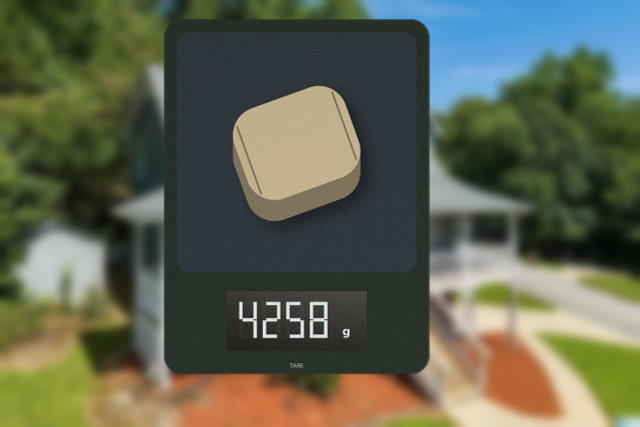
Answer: 4258g
